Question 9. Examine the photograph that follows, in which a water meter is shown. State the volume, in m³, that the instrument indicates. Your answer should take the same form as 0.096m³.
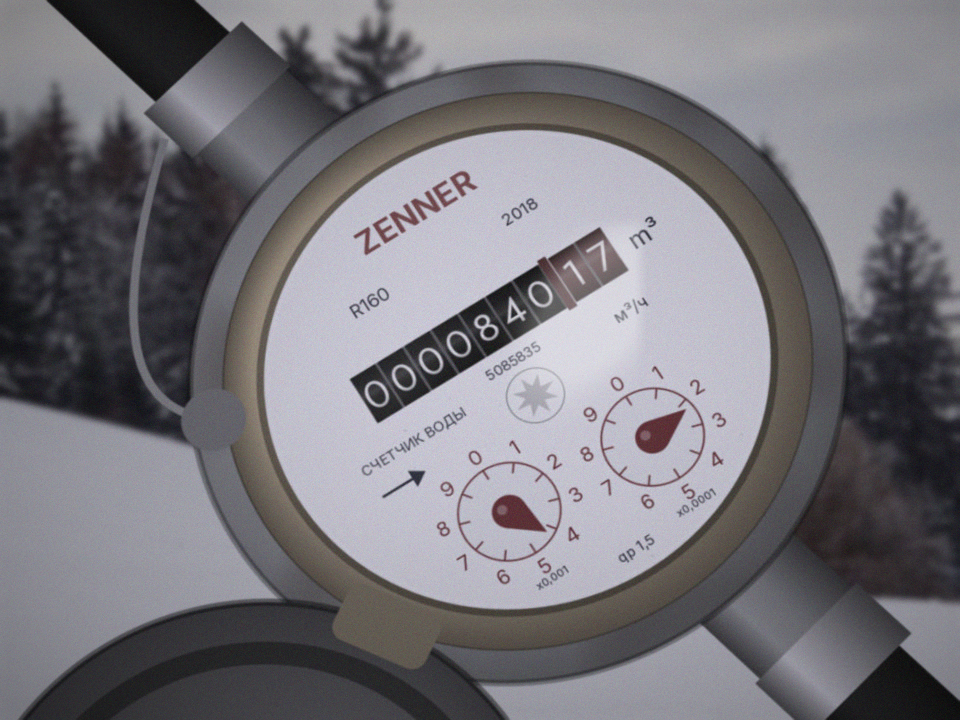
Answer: 840.1742m³
